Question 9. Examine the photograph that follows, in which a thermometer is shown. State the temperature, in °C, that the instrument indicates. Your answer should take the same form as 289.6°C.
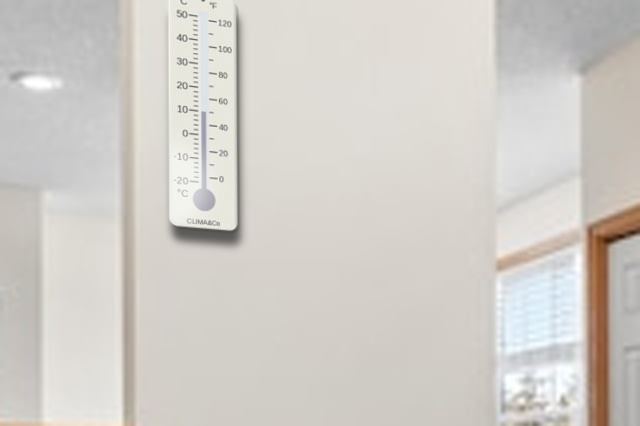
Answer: 10°C
